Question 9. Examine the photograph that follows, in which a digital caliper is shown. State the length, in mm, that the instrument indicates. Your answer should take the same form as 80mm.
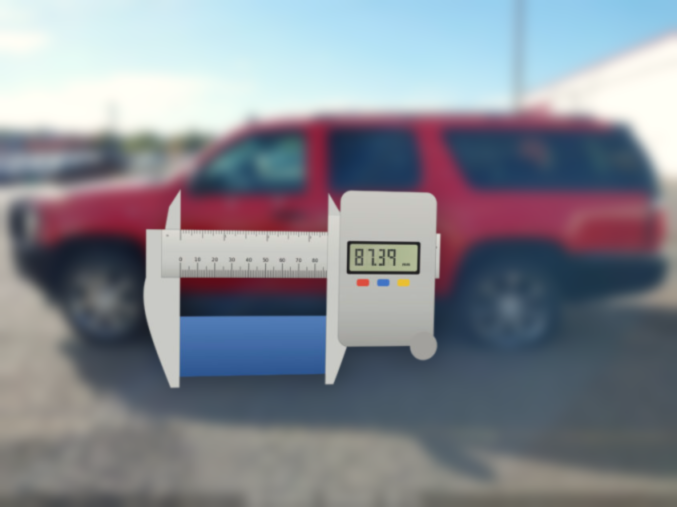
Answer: 87.39mm
